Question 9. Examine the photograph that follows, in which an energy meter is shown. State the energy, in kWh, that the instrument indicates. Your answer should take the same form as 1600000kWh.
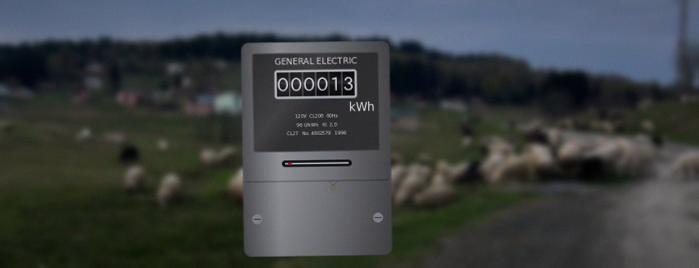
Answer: 13kWh
